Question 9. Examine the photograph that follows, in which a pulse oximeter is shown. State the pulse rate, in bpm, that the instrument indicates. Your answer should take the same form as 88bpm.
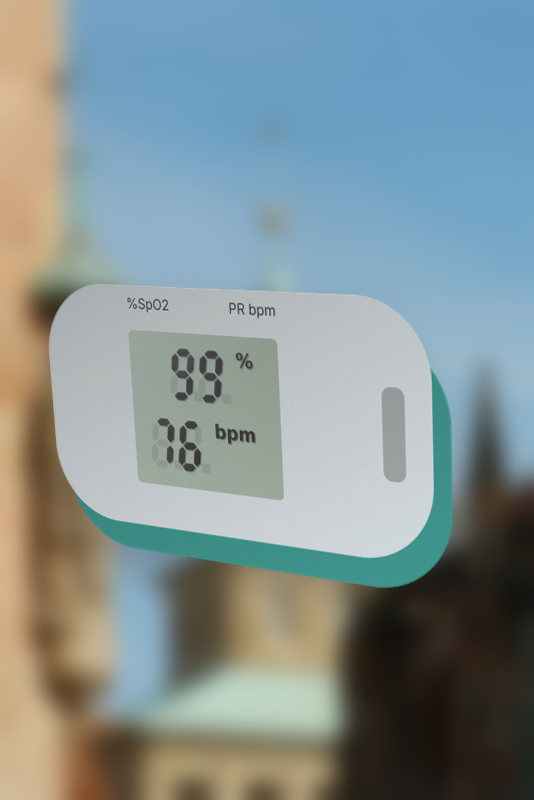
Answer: 76bpm
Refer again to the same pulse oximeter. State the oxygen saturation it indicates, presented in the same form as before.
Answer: 99%
